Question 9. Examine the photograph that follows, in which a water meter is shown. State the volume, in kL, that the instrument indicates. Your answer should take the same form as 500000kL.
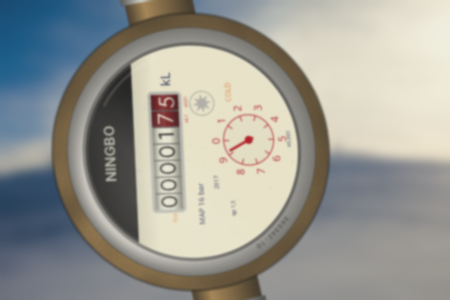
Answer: 1.749kL
